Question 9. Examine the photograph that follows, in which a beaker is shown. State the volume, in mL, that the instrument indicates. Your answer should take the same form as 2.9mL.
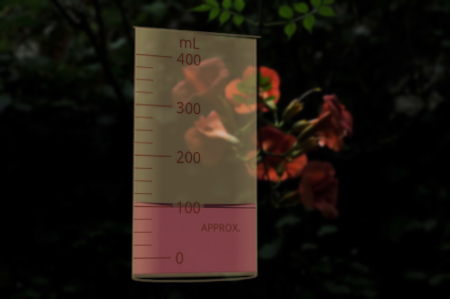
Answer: 100mL
